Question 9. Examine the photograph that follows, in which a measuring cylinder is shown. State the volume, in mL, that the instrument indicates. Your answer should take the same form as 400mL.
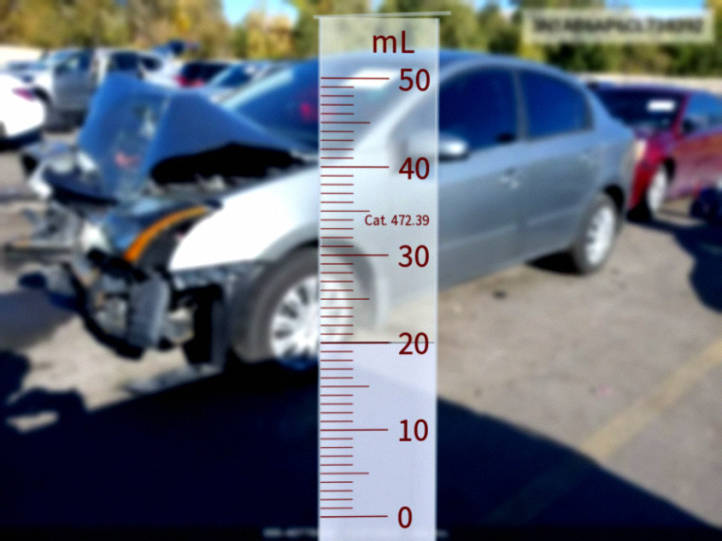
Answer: 20mL
